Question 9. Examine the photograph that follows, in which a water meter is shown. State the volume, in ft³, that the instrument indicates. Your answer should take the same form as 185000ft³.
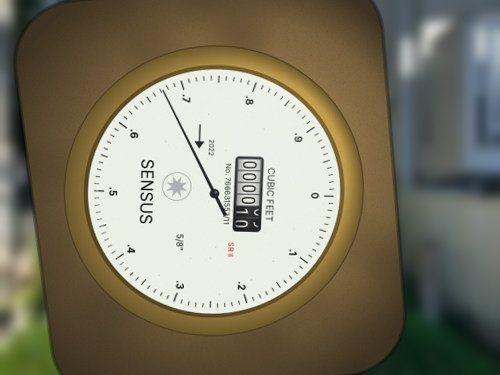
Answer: 9.67ft³
